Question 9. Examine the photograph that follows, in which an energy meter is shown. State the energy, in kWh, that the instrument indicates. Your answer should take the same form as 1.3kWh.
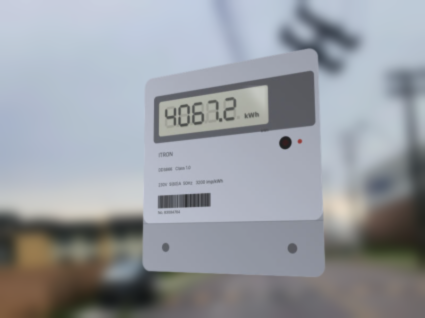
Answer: 4067.2kWh
